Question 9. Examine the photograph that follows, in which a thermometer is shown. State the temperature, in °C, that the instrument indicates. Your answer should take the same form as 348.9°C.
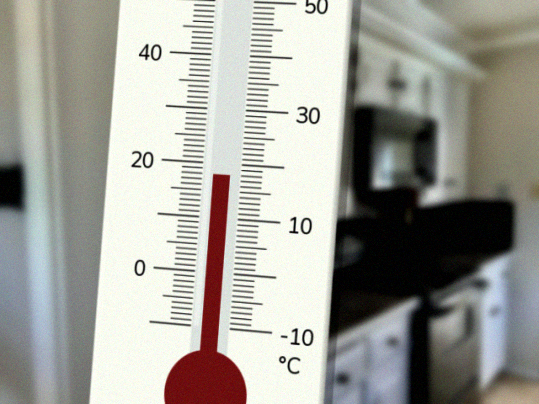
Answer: 18°C
